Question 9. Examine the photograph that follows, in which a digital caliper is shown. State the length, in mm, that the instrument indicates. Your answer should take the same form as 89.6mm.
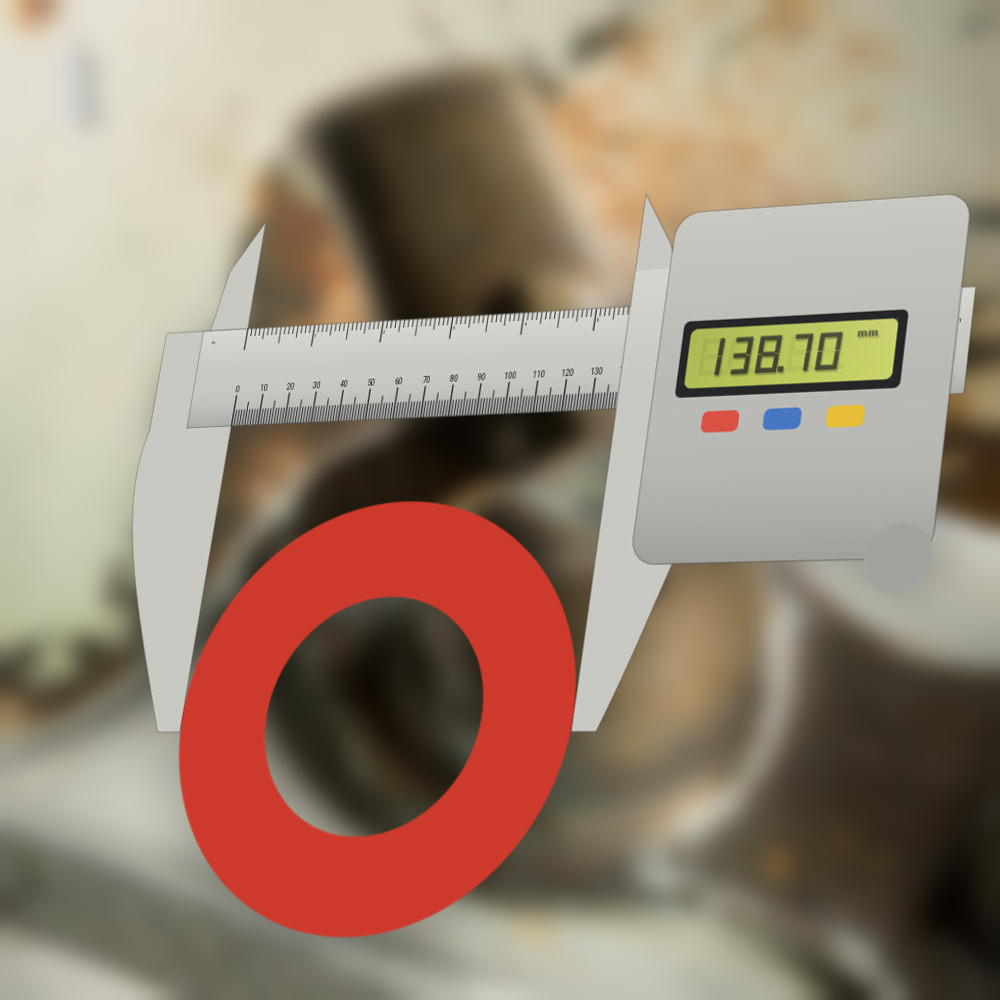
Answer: 138.70mm
